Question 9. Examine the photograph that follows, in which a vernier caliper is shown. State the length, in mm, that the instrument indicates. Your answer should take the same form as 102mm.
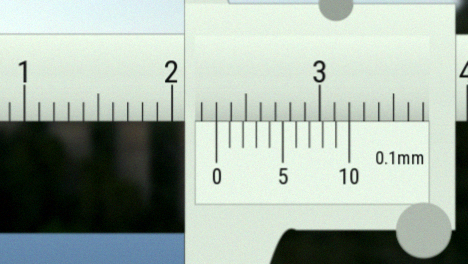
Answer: 23.0mm
